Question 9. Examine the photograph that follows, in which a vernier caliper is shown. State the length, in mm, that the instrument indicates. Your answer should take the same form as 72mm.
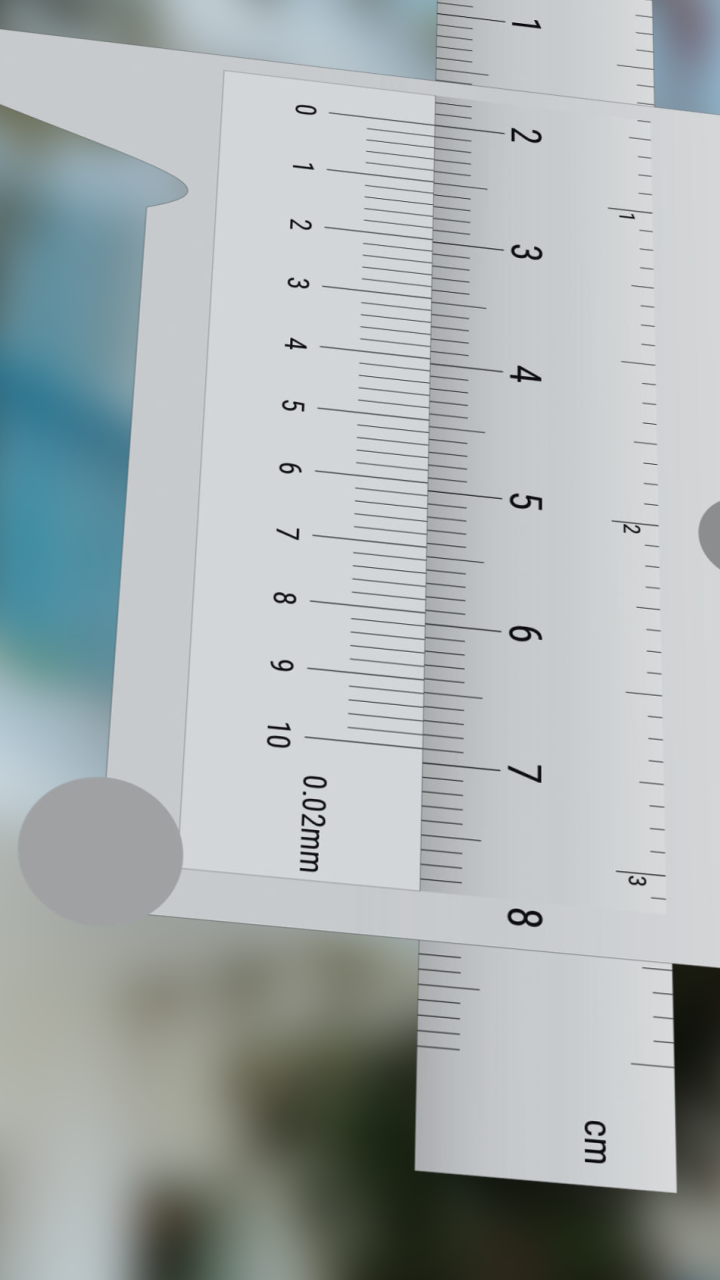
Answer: 20.0mm
